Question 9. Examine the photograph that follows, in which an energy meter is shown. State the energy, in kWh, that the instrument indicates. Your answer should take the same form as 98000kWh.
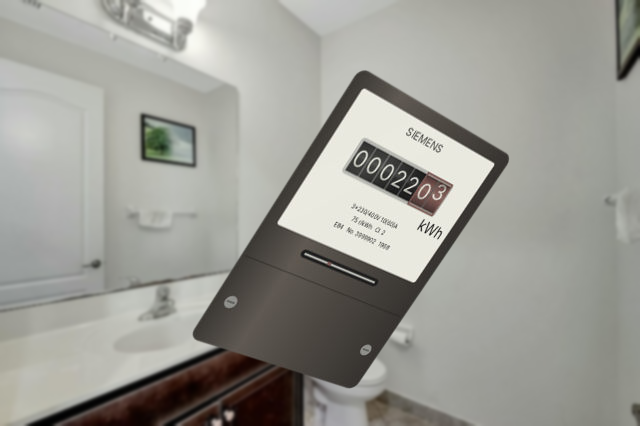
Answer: 22.03kWh
